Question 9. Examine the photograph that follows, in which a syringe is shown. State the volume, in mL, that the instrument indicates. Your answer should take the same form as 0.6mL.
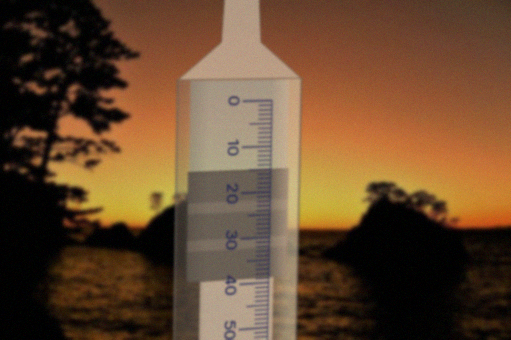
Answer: 15mL
